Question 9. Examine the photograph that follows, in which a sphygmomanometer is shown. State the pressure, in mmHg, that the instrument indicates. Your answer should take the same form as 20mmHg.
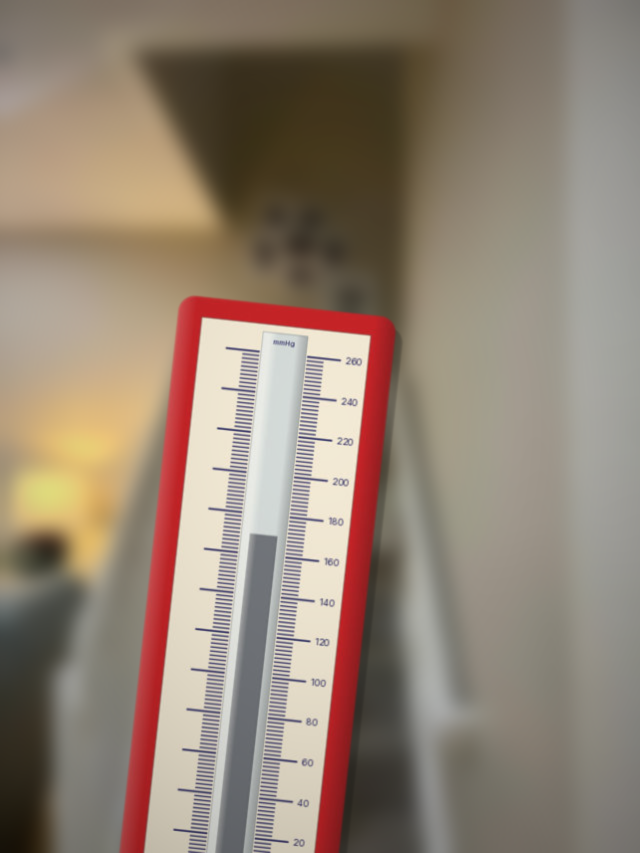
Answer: 170mmHg
